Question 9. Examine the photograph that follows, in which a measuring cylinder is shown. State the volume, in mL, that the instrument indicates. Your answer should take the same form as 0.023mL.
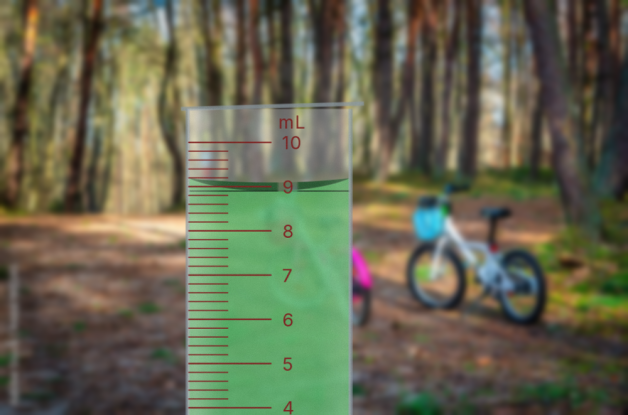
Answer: 8.9mL
